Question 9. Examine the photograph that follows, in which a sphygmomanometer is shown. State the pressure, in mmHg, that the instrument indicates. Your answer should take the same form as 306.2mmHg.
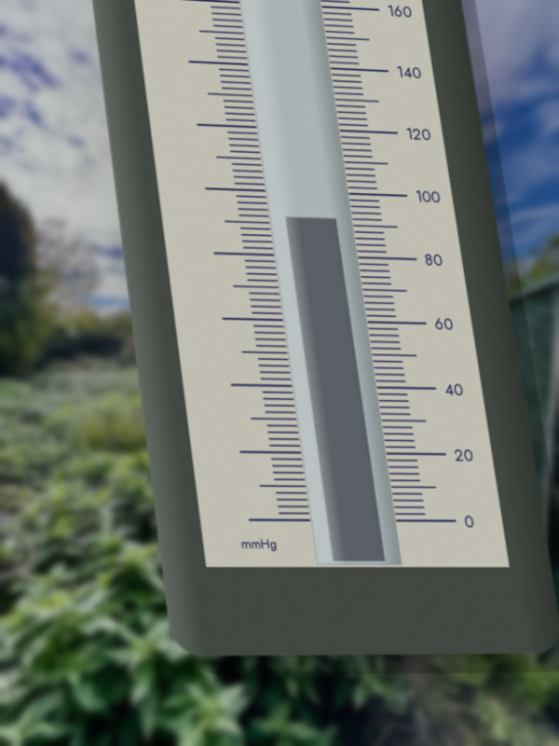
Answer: 92mmHg
